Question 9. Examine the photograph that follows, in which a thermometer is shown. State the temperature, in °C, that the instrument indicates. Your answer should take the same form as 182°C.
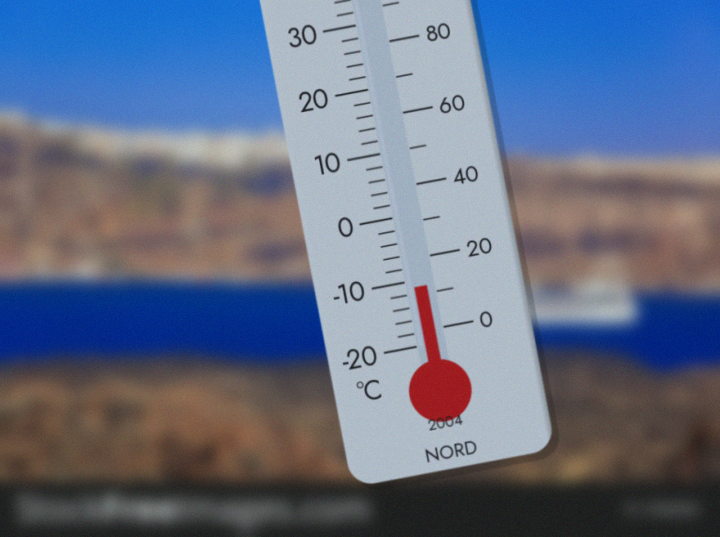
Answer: -11°C
